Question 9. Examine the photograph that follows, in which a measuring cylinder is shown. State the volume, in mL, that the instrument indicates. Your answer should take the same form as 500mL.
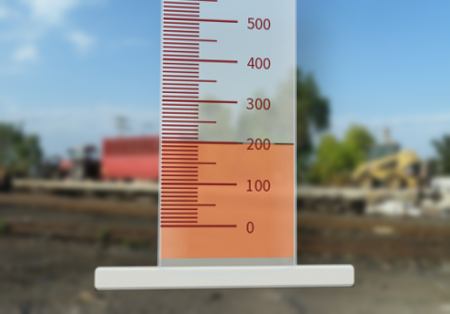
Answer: 200mL
